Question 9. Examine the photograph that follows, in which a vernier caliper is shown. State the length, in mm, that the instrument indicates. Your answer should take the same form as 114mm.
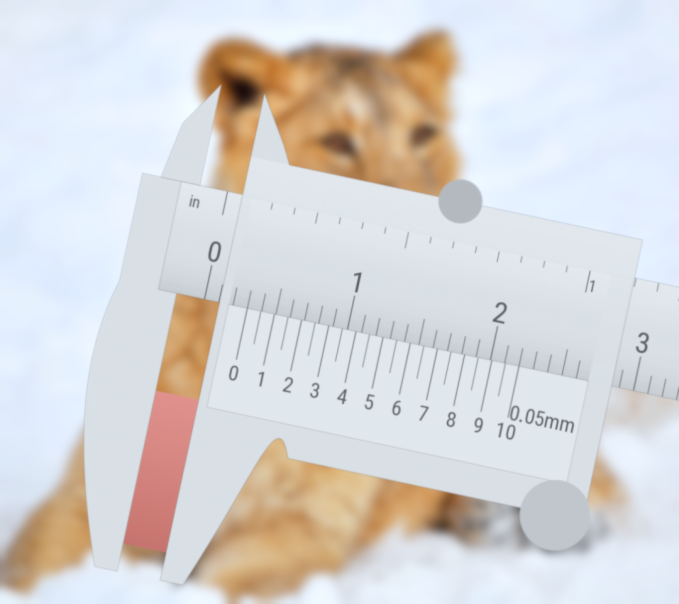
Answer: 3.0mm
